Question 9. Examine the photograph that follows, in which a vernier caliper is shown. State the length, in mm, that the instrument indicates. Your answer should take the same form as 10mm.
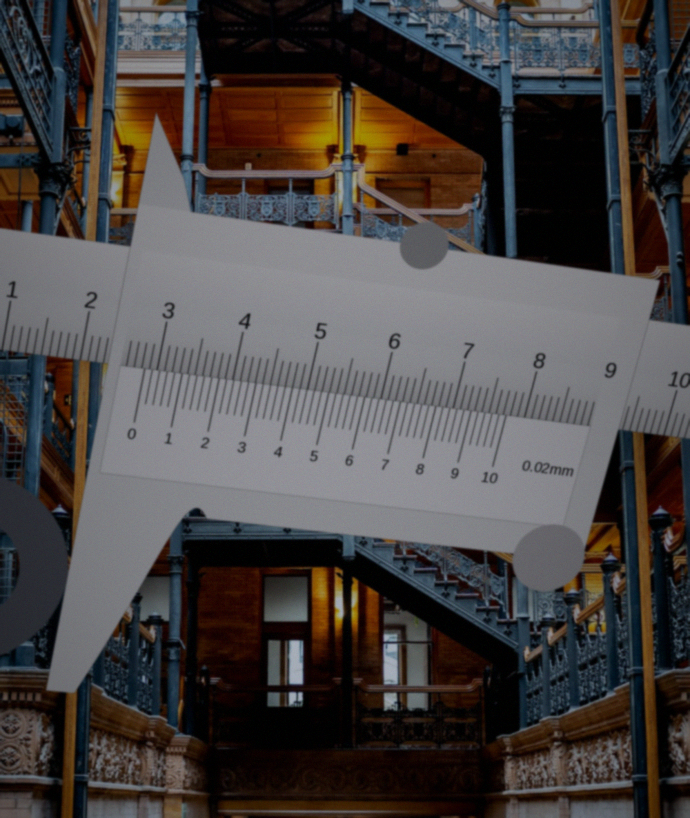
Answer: 28.4mm
